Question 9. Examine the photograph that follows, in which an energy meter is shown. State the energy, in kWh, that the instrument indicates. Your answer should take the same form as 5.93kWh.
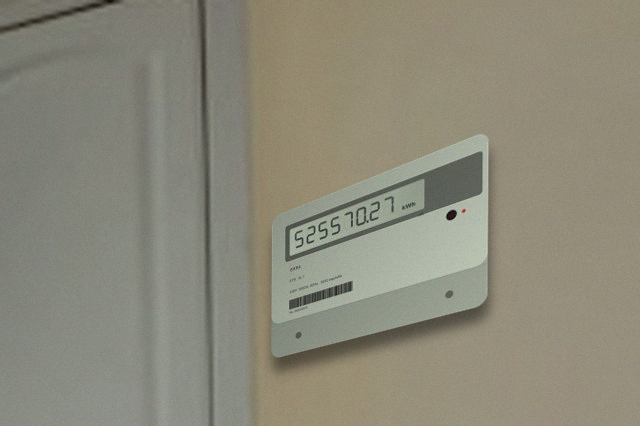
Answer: 525570.27kWh
